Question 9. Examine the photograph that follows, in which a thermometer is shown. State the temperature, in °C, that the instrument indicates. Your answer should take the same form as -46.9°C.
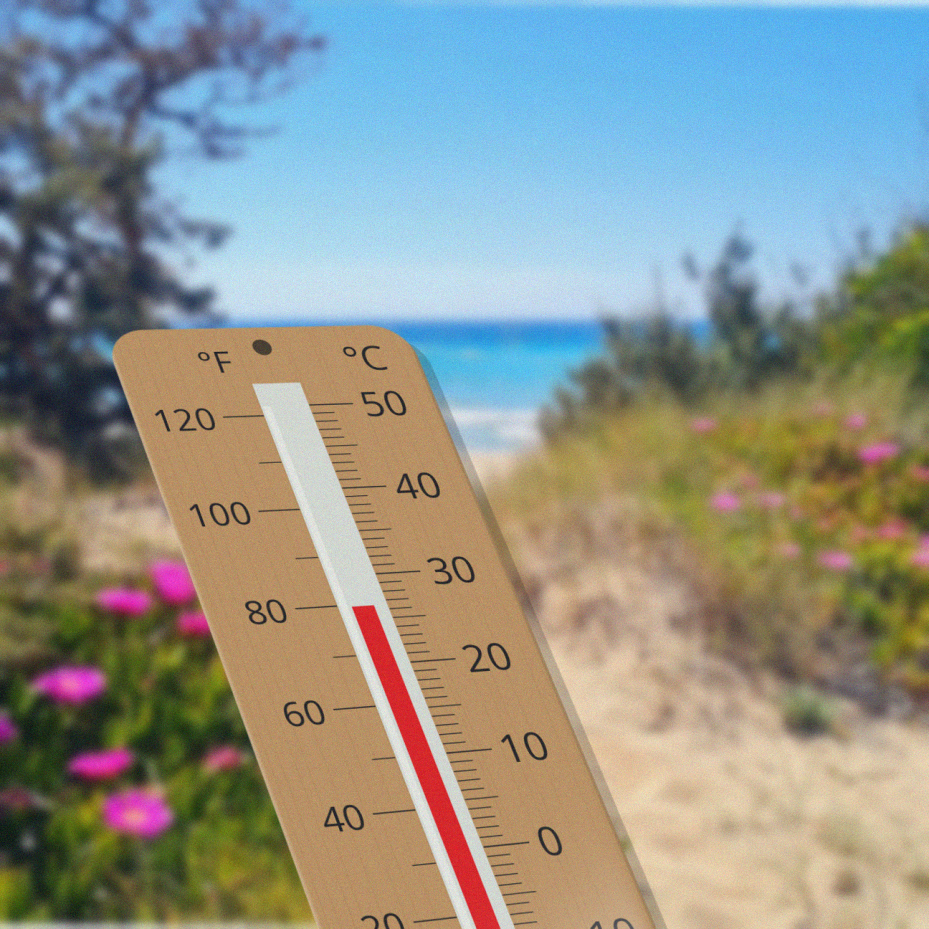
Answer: 26.5°C
